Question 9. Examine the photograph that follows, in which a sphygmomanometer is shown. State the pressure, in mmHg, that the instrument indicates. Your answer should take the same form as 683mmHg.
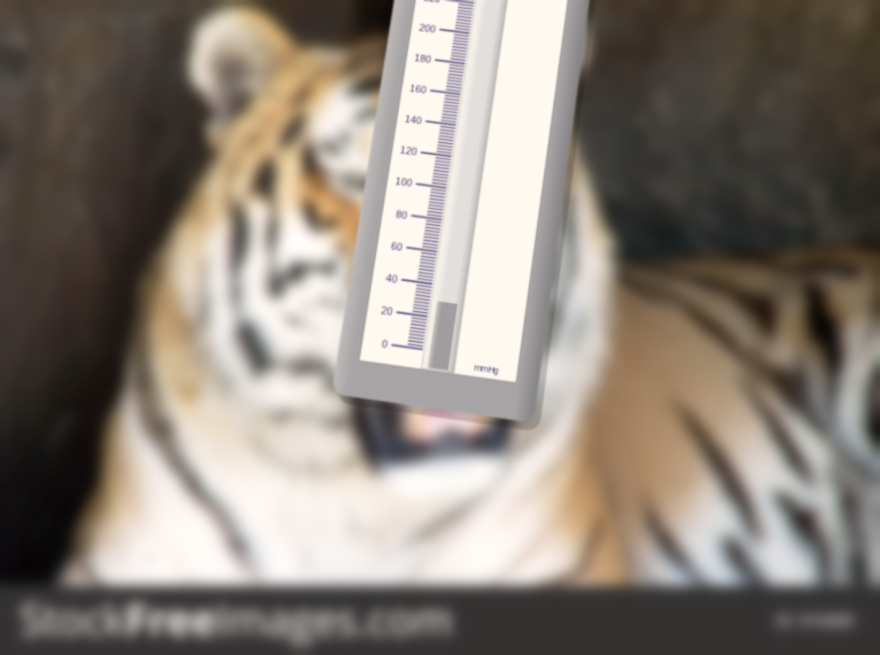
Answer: 30mmHg
